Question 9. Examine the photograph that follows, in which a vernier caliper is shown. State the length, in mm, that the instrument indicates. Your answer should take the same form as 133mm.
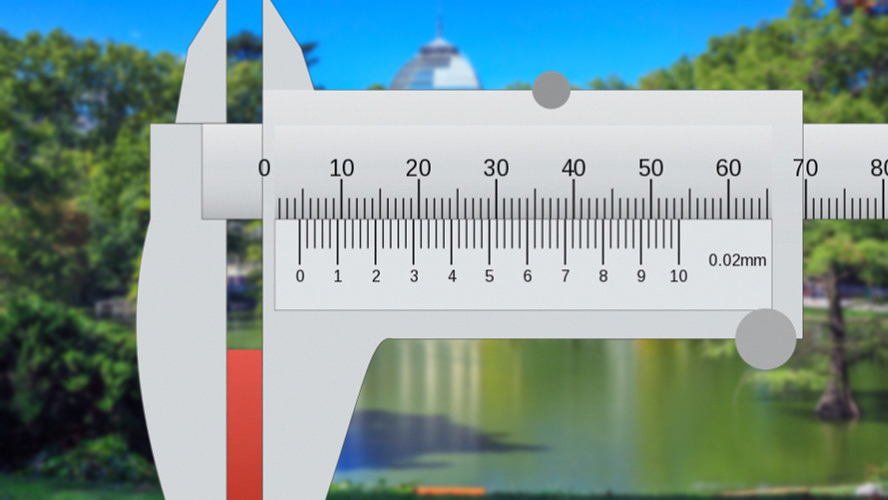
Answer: 4.6mm
